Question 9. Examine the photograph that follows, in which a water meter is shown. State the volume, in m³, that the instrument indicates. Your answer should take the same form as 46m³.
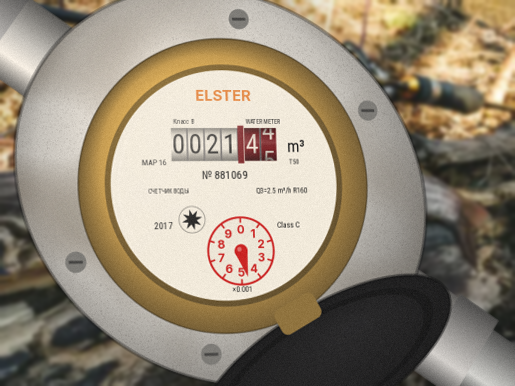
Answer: 21.444m³
